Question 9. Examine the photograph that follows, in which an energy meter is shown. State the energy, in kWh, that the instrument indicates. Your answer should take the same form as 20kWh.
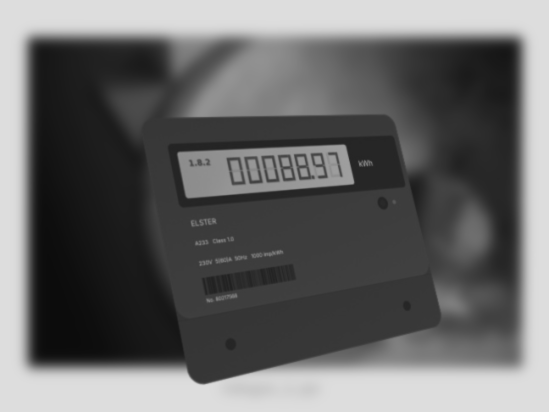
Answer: 88.97kWh
